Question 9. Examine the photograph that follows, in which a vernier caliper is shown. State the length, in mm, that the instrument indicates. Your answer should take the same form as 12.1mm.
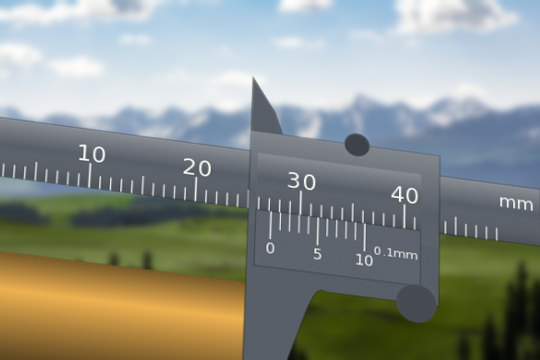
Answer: 27.2mm
